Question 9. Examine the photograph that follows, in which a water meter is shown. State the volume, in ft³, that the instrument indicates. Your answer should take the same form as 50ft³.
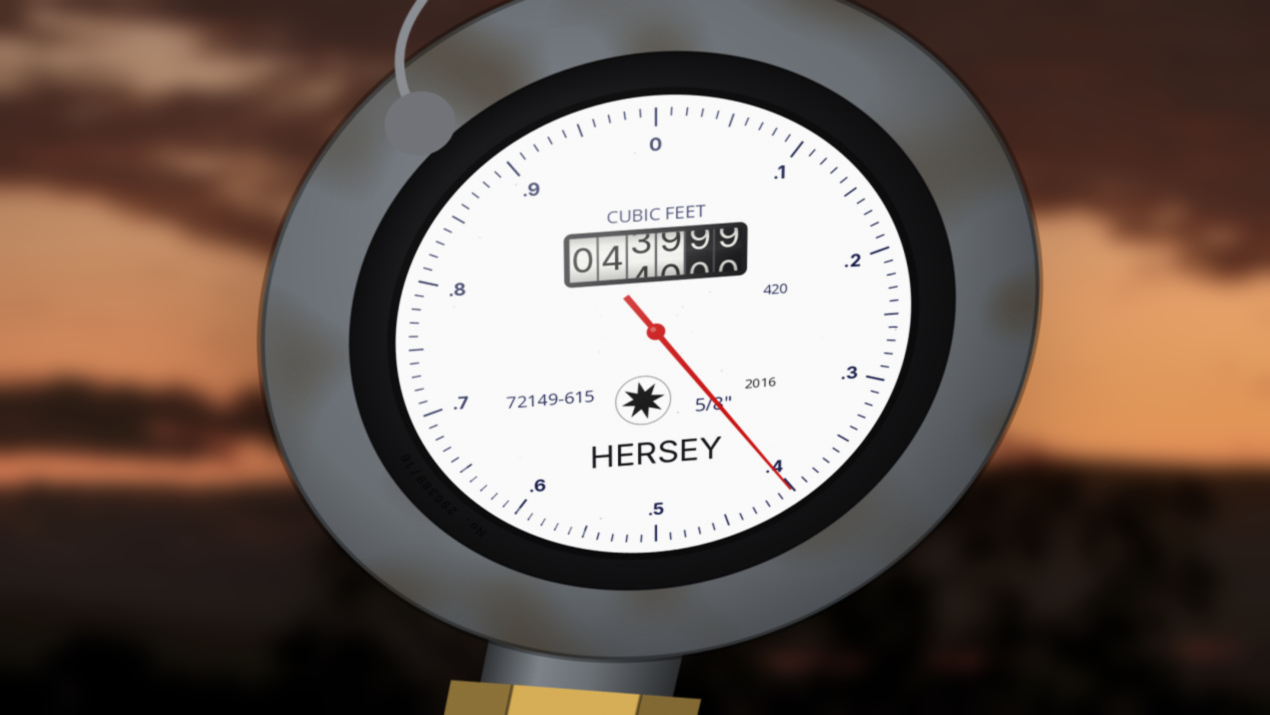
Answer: 43999.40ft³
